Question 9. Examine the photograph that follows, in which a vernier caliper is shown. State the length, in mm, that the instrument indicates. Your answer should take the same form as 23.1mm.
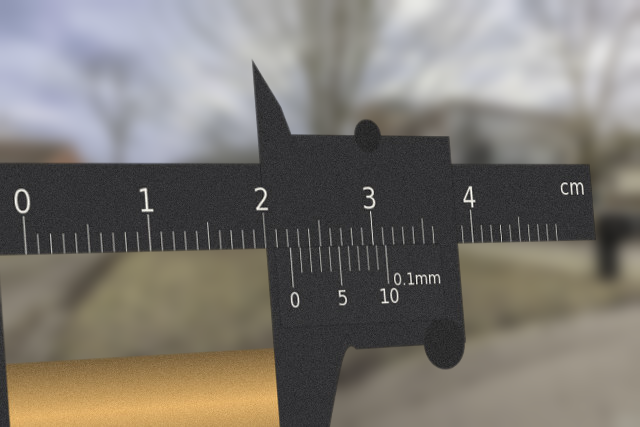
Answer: 22.2mm
